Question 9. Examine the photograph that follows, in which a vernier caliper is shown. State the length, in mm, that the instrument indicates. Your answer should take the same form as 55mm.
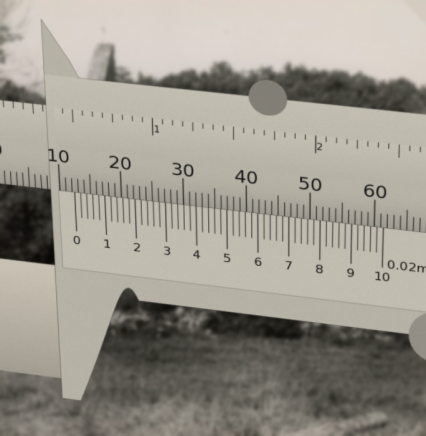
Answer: 12.4mm
